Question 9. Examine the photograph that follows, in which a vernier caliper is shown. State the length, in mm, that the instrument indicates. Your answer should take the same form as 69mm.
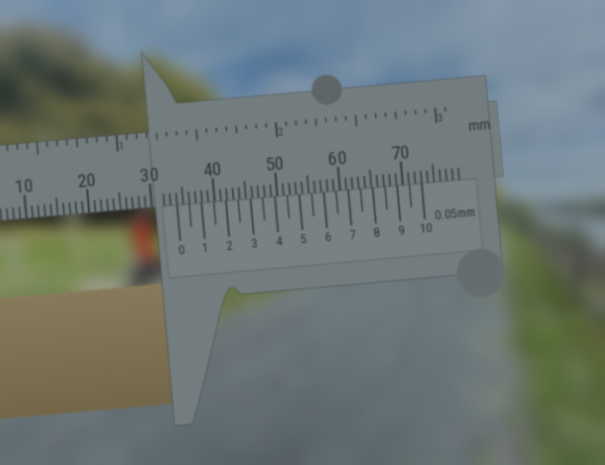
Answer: 34.0mm
